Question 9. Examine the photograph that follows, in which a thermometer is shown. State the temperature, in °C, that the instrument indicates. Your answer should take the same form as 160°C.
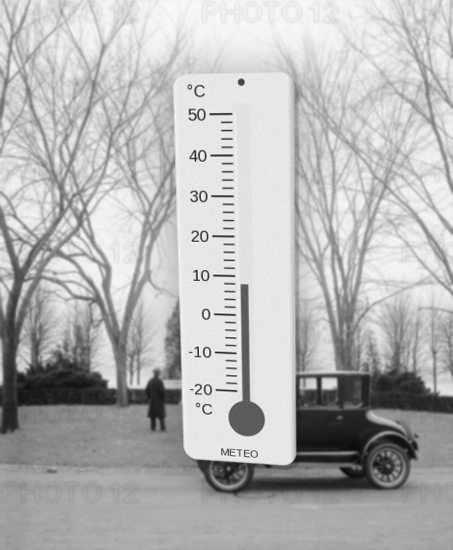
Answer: 8°C
